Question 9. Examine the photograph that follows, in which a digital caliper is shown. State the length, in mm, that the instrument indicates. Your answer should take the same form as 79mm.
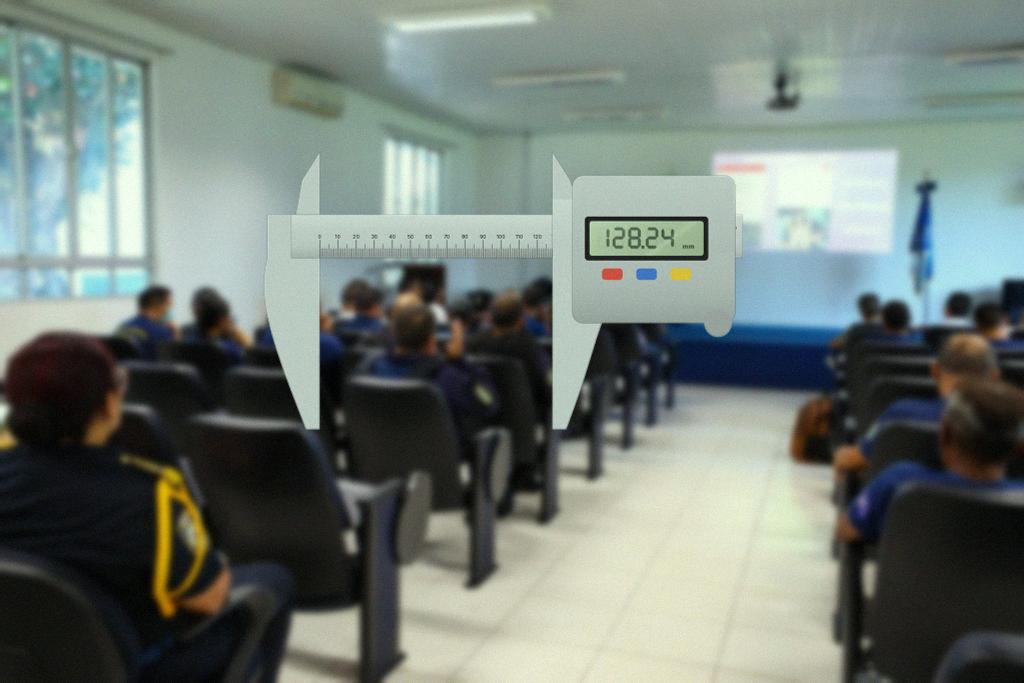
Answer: 128.24mm
